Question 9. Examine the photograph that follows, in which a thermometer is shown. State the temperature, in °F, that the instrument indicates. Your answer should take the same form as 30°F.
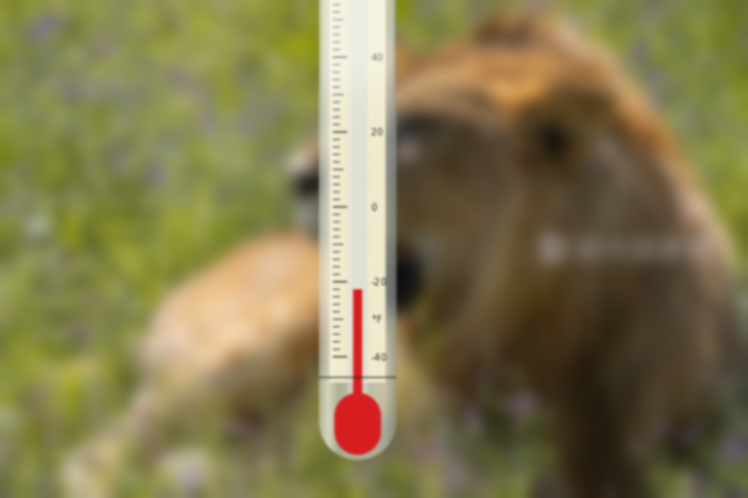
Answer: -22°F
